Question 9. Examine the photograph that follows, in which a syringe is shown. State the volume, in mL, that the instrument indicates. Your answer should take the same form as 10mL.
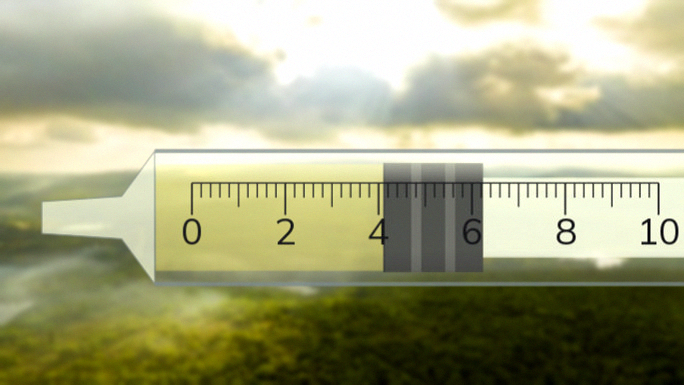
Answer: 4.1mL
